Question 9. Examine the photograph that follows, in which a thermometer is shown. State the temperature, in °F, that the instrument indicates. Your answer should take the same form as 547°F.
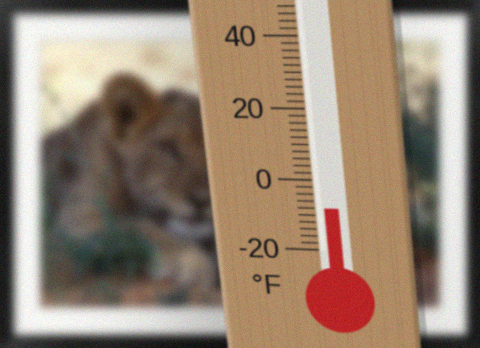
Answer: -8°F
